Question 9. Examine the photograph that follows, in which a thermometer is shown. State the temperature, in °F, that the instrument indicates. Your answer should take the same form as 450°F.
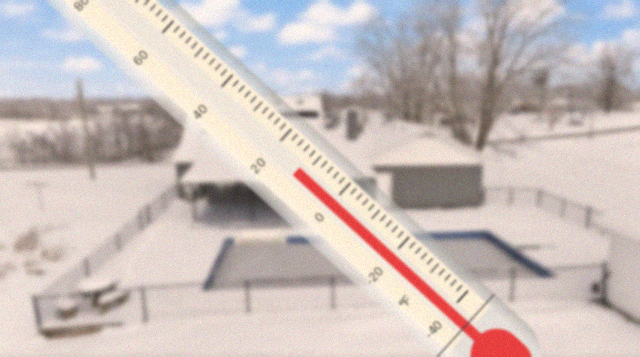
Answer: 12°F
